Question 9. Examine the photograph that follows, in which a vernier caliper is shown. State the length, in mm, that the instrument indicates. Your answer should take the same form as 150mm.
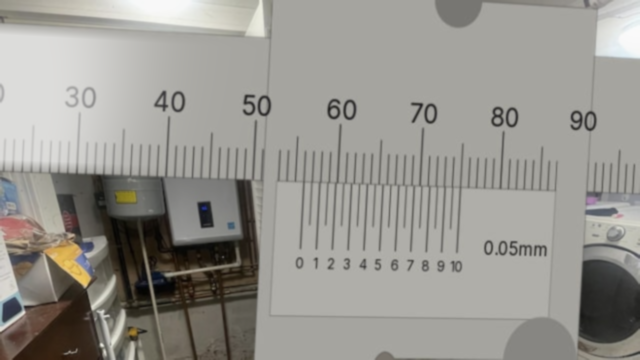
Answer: 56.0mm
